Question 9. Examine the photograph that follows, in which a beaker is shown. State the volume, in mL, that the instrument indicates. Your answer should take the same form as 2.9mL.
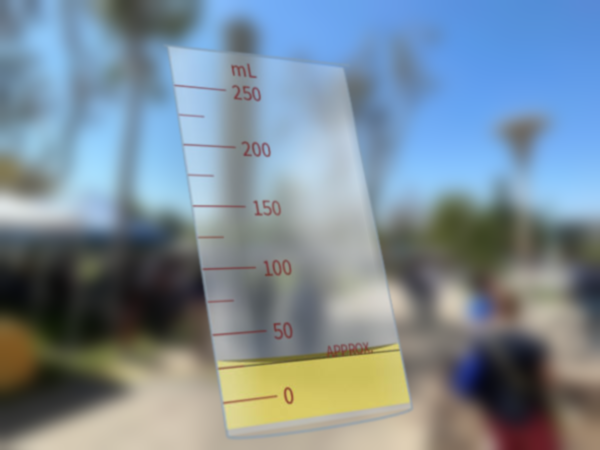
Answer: 25mL
